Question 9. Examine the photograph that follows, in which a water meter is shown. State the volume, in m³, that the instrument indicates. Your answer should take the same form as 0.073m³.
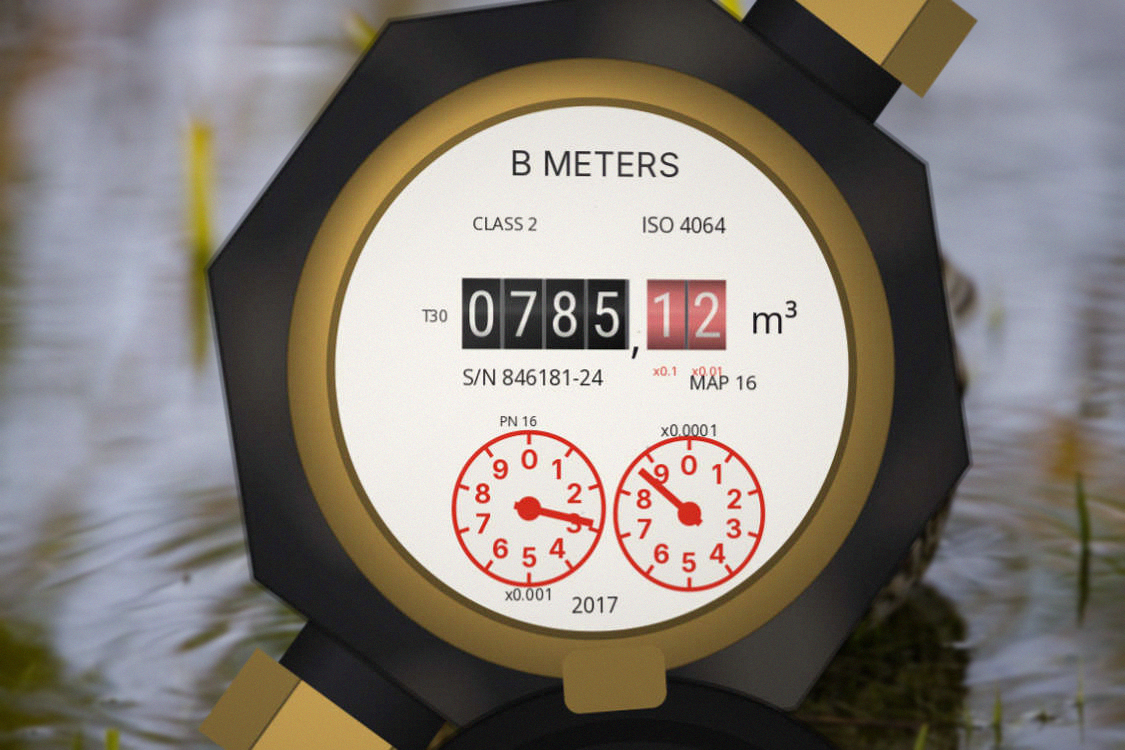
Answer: 785.1228m³
